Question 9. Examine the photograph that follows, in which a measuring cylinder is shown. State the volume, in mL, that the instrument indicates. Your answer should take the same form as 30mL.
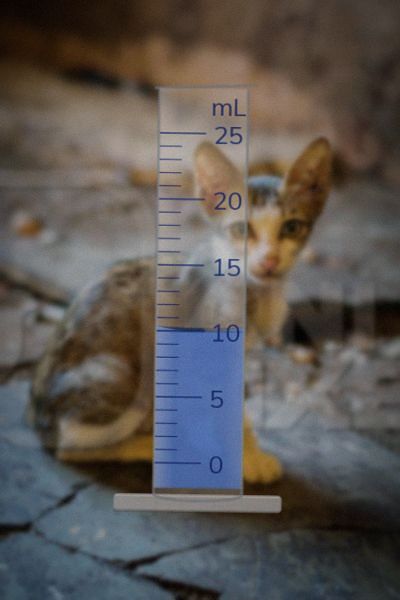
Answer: 10mL
